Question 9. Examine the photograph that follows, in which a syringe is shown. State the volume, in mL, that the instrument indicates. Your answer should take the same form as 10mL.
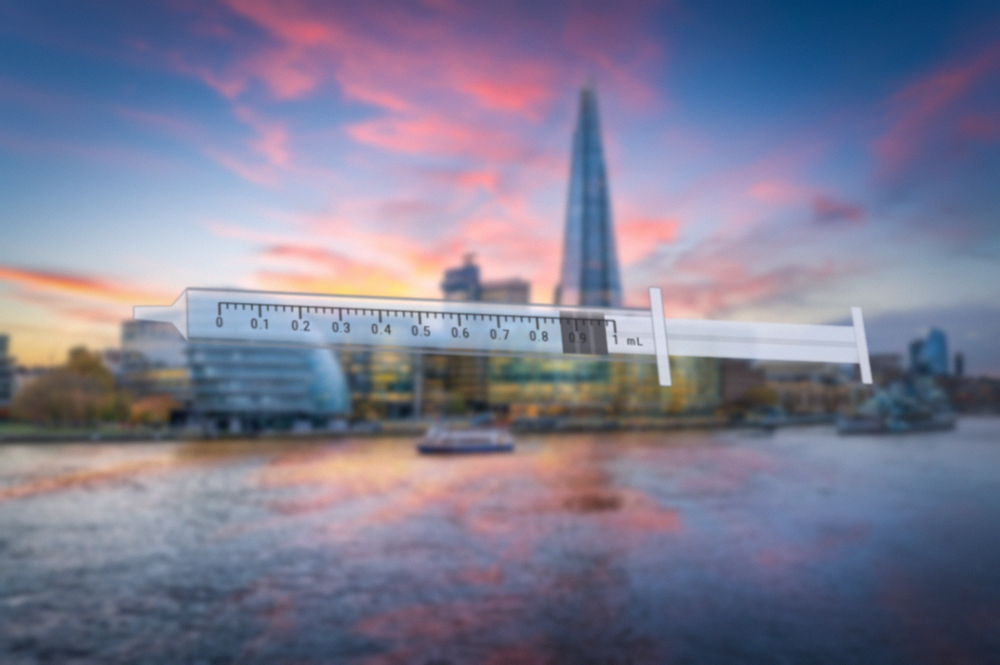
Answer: 0.86mL
